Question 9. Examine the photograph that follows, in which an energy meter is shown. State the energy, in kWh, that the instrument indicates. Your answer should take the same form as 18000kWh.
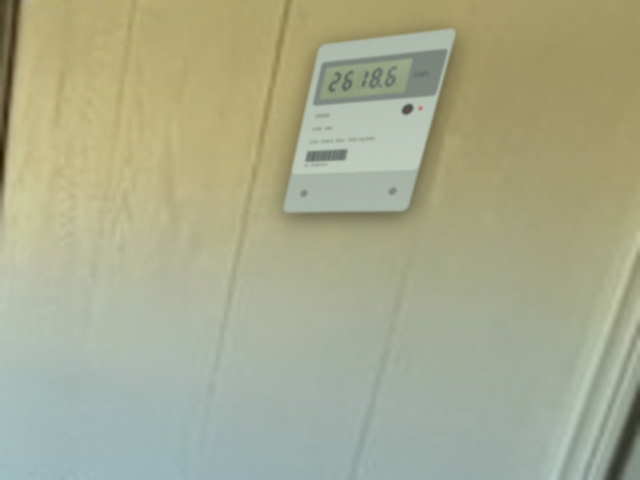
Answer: 2618.6kWh
